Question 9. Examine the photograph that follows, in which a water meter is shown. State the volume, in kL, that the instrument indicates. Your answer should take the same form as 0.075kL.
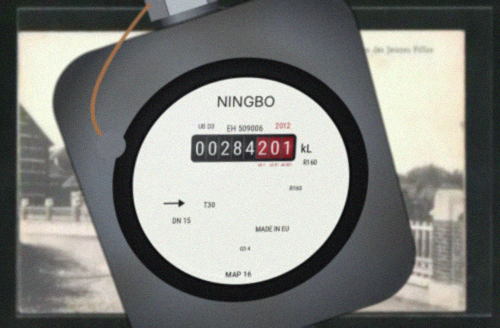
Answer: 284.201kL
